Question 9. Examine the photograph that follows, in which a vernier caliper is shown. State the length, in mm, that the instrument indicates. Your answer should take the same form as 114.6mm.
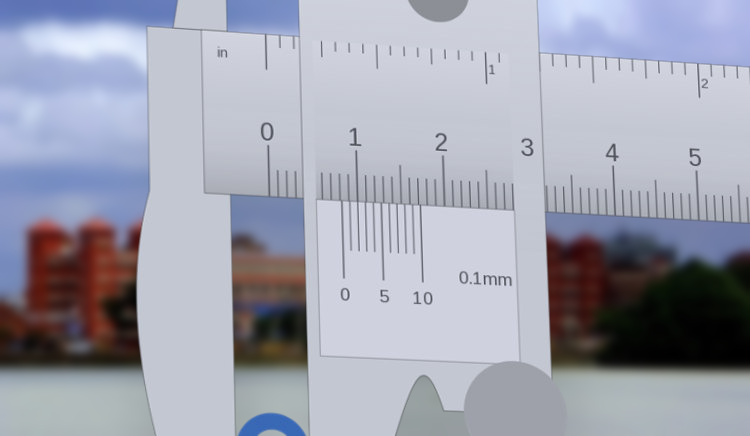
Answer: 8.2mm
